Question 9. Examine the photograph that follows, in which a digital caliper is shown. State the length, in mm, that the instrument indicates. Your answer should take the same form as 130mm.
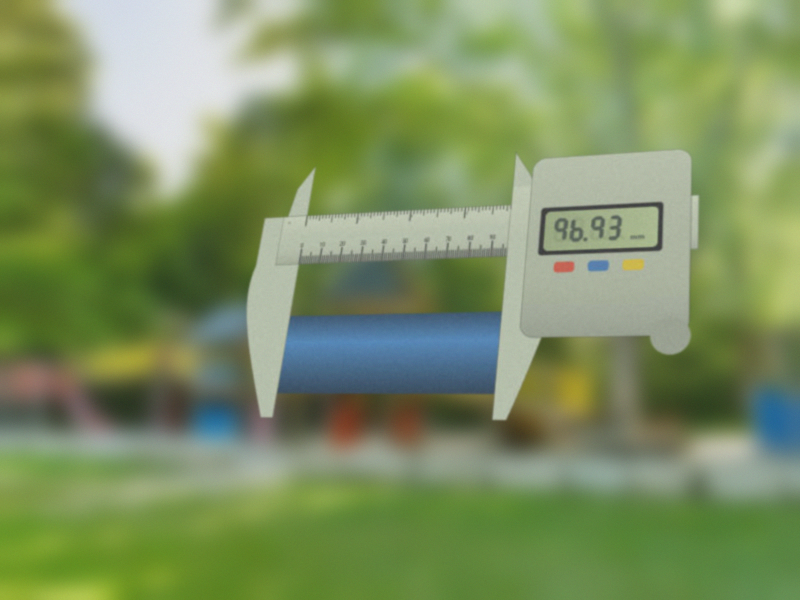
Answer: 96.93mm
